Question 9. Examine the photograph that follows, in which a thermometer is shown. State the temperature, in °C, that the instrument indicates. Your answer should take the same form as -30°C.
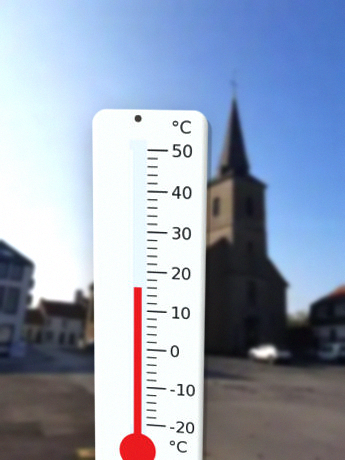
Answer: 16°C
